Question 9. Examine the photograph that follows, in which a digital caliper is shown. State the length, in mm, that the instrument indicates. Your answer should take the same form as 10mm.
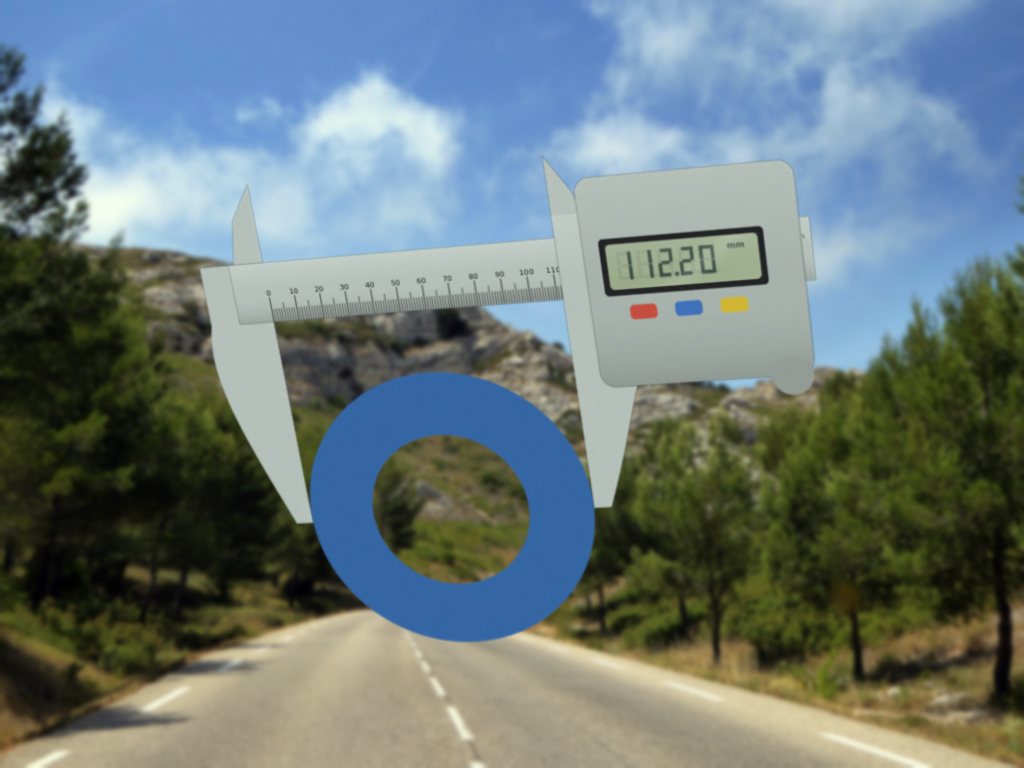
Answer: 112.20mm
